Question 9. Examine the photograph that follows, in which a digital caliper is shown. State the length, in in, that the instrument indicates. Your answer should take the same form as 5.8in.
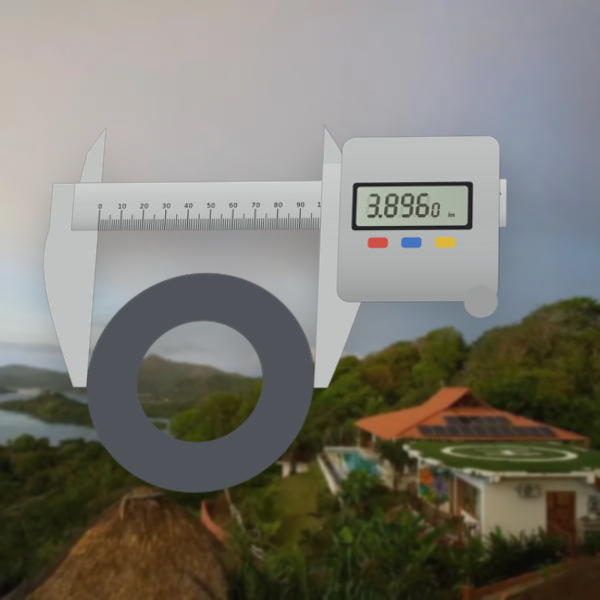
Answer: 3.8960in
